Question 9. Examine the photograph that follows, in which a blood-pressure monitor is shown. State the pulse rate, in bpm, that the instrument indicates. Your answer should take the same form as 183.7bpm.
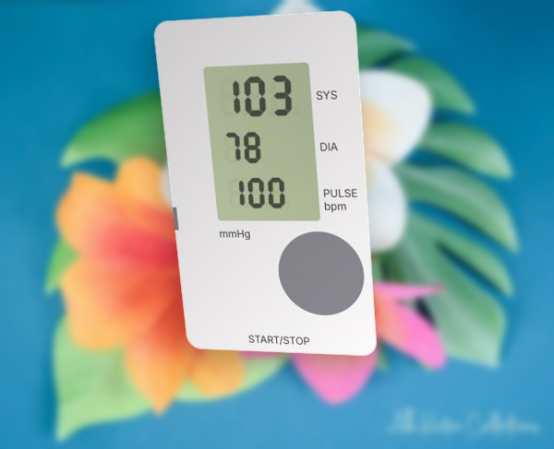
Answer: 100bpm
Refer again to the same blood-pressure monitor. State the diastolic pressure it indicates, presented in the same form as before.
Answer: 78mmHg
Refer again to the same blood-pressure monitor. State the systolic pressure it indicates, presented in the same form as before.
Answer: 103mmHg
